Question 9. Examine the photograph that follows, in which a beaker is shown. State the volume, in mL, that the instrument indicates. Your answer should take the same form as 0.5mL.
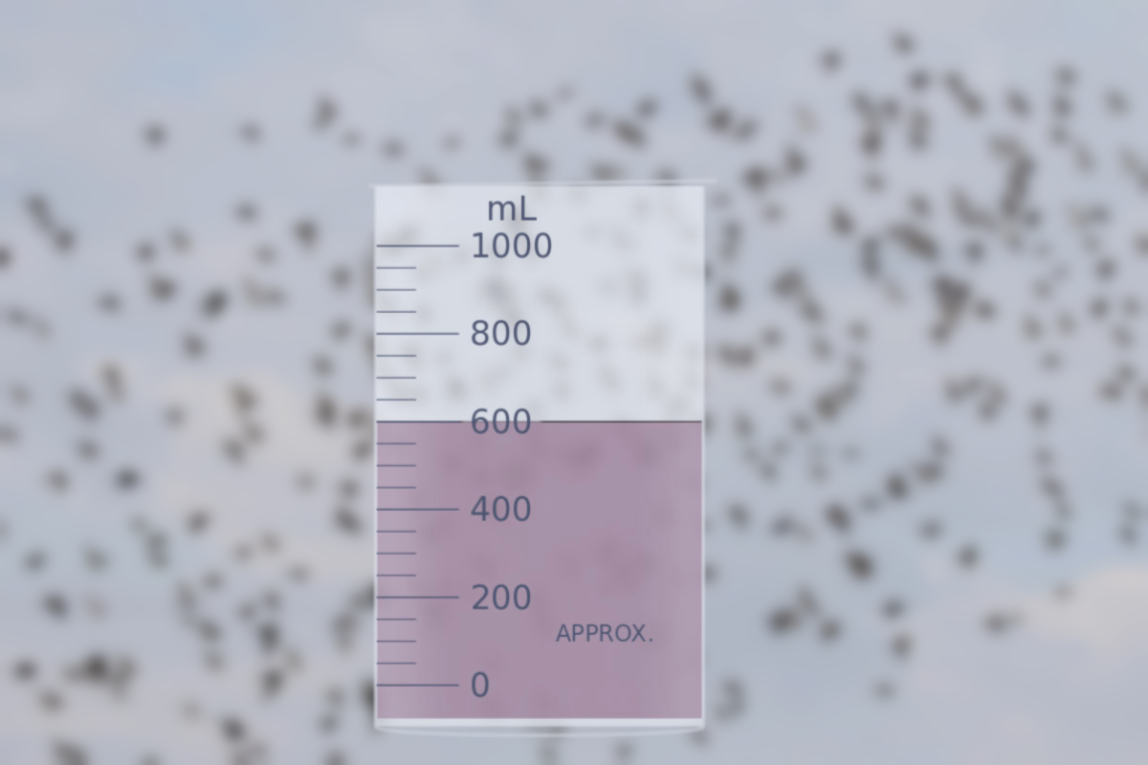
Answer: 600mL
